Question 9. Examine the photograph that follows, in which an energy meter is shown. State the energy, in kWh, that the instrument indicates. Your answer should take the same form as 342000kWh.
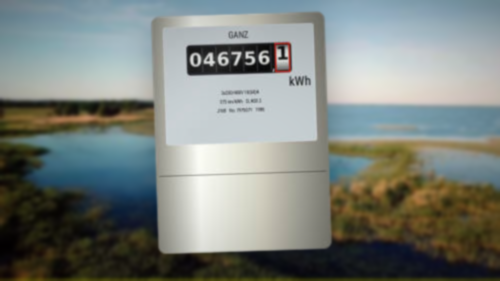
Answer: 46756.1kWh
